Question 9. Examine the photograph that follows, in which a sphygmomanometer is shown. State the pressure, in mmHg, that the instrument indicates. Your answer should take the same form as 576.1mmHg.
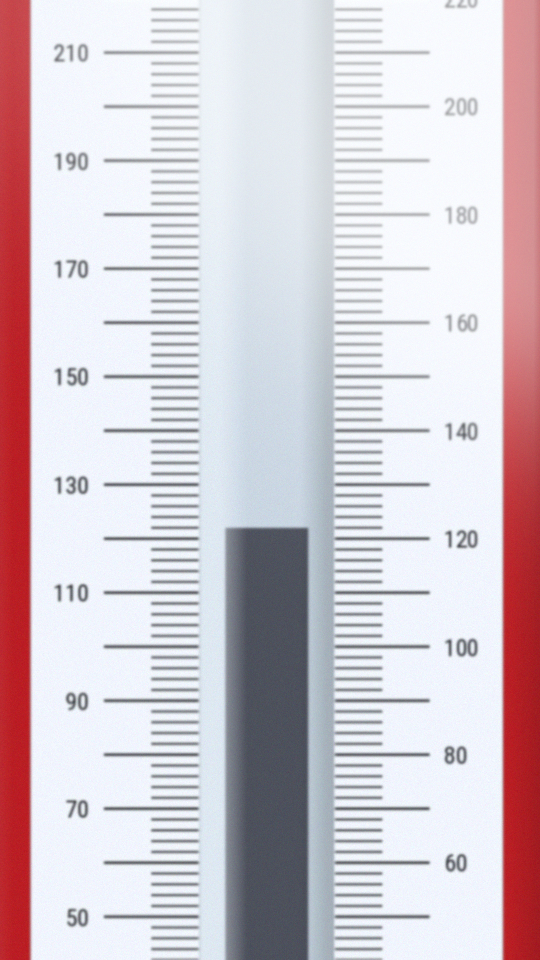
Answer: 122mmHg
